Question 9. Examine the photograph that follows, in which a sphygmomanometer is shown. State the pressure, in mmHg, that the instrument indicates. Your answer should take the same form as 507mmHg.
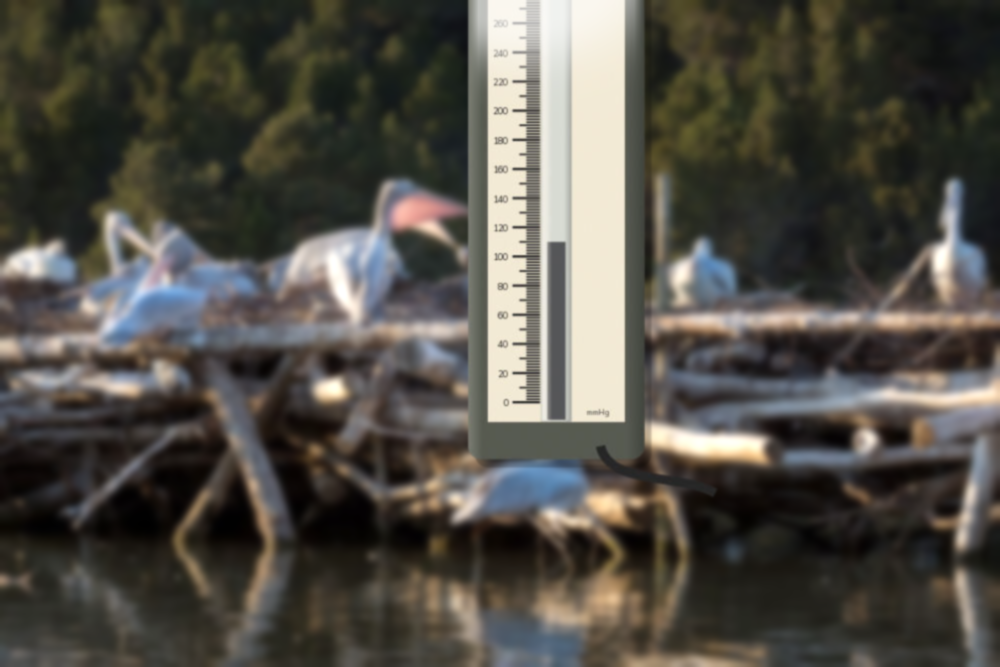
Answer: 110mmHg
